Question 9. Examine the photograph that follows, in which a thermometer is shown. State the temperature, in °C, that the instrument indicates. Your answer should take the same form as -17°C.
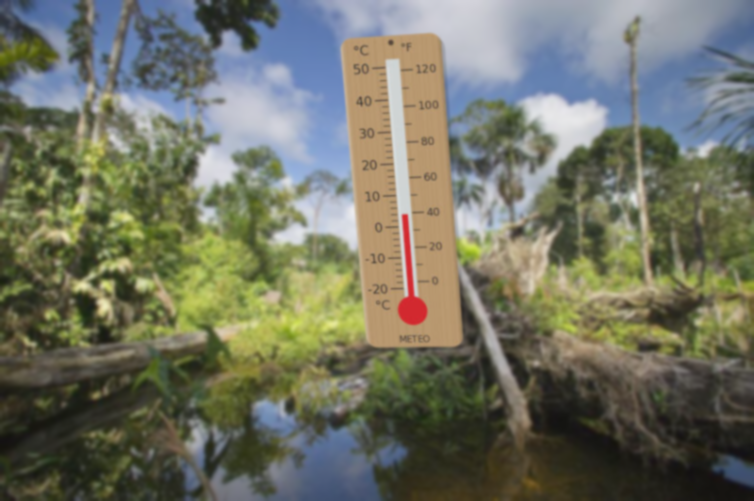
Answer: 4°C
